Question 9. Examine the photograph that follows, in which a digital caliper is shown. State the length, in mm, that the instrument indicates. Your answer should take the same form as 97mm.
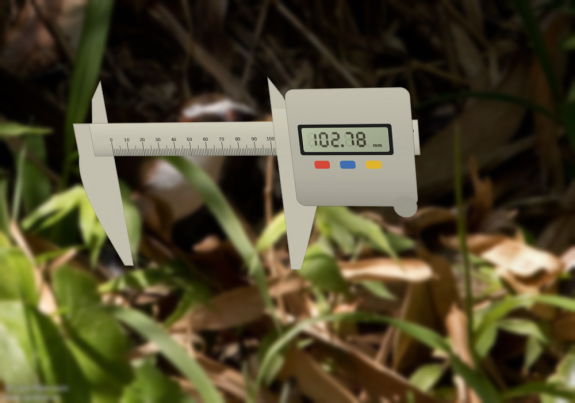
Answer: 102.78mm
